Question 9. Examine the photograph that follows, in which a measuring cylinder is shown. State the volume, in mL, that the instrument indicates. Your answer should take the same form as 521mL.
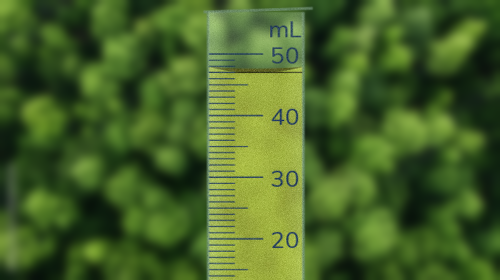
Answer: 47mL
